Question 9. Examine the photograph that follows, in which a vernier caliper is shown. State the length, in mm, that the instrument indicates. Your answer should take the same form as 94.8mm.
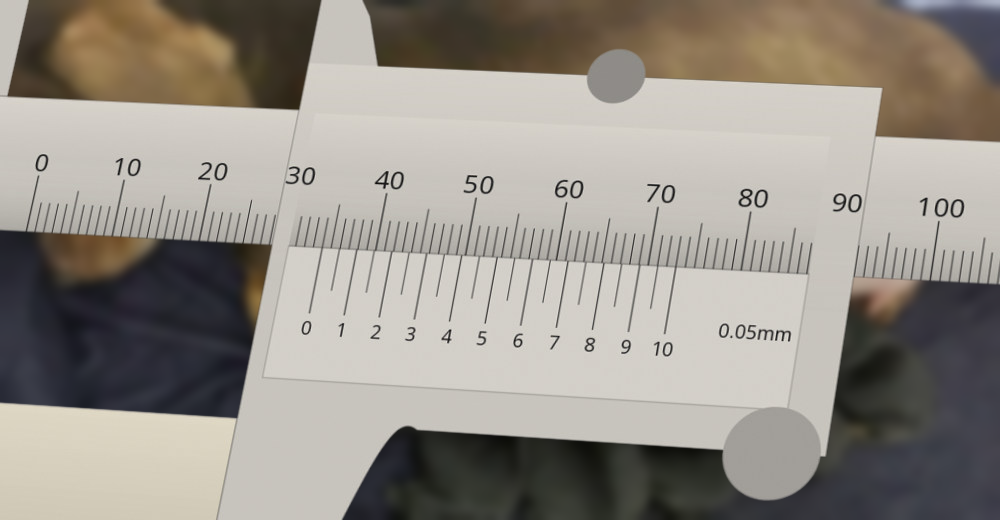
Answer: 34.0mm
